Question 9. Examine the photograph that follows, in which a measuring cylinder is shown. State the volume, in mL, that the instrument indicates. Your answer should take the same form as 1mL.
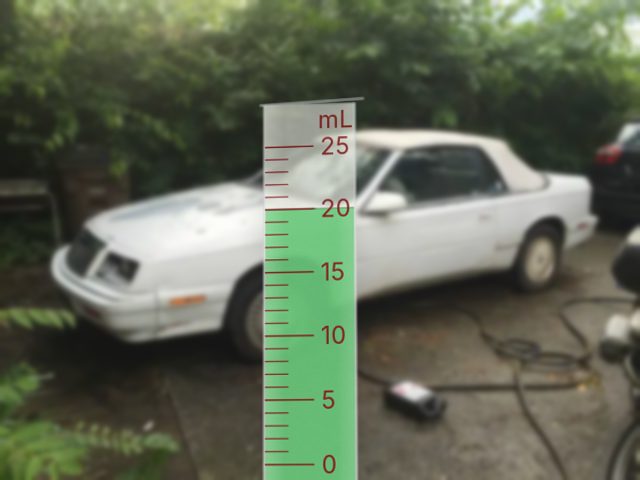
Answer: 20mL
